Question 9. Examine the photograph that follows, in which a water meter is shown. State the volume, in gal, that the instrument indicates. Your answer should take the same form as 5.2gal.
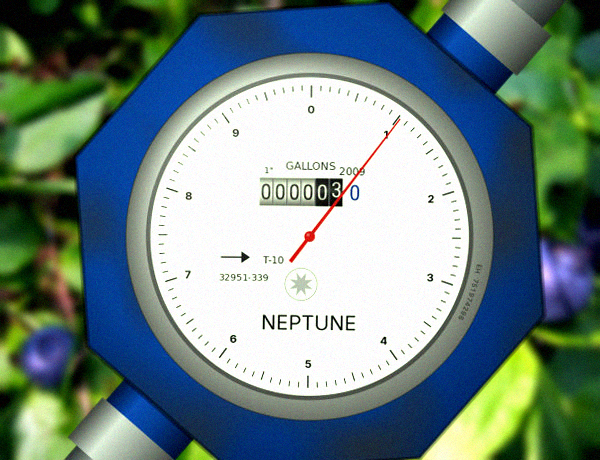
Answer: 31.0gal
